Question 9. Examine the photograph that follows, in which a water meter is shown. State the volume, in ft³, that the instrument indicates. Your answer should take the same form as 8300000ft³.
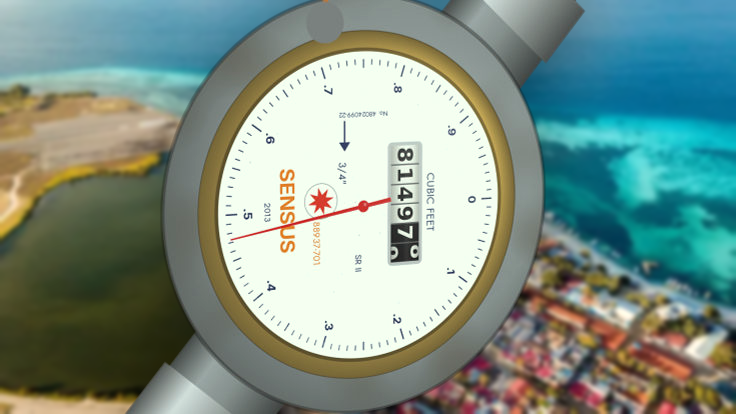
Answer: 814978.47ft³
